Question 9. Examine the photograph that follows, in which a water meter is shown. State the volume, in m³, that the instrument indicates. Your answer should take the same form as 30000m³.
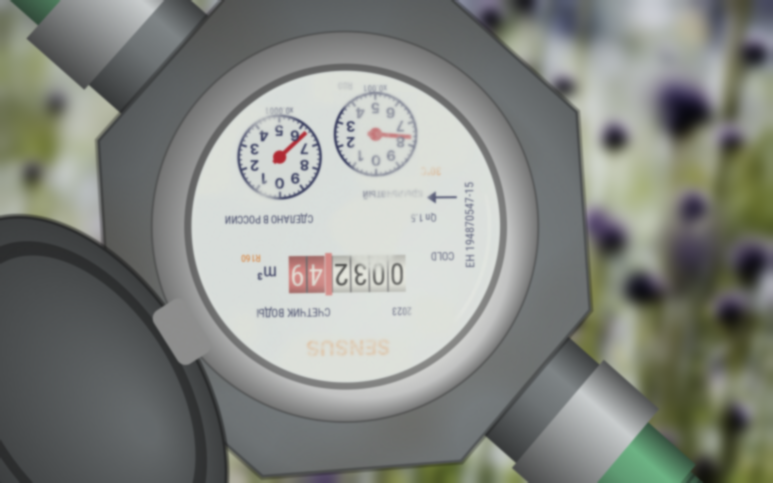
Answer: 32.4976m³
